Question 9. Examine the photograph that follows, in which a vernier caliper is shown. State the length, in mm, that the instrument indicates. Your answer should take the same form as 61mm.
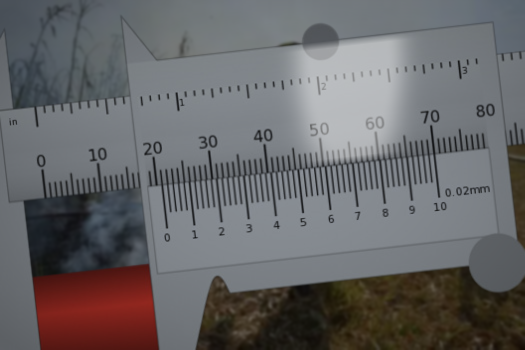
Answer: 21.0mm
